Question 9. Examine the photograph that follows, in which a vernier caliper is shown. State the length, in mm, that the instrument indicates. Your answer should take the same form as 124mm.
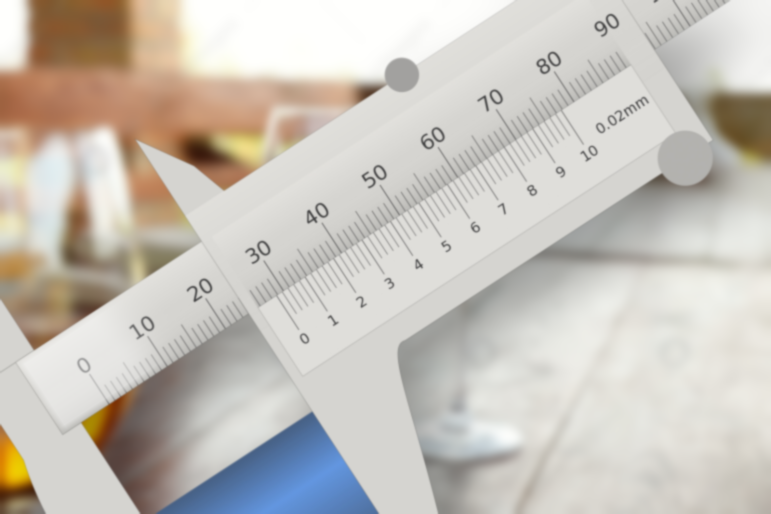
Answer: 28.8mm
